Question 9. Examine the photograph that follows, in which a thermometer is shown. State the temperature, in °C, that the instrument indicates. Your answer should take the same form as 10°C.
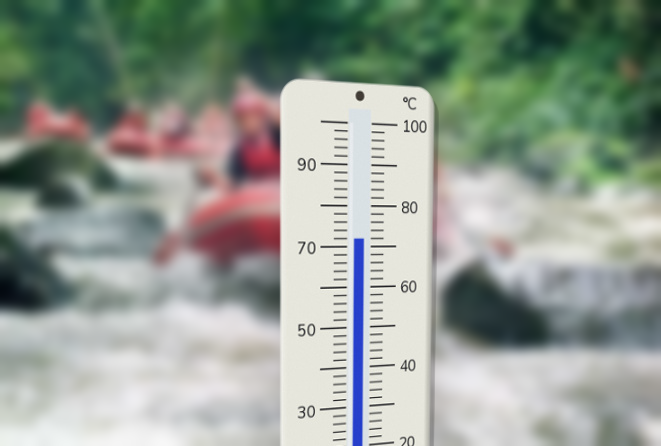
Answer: 72°C
